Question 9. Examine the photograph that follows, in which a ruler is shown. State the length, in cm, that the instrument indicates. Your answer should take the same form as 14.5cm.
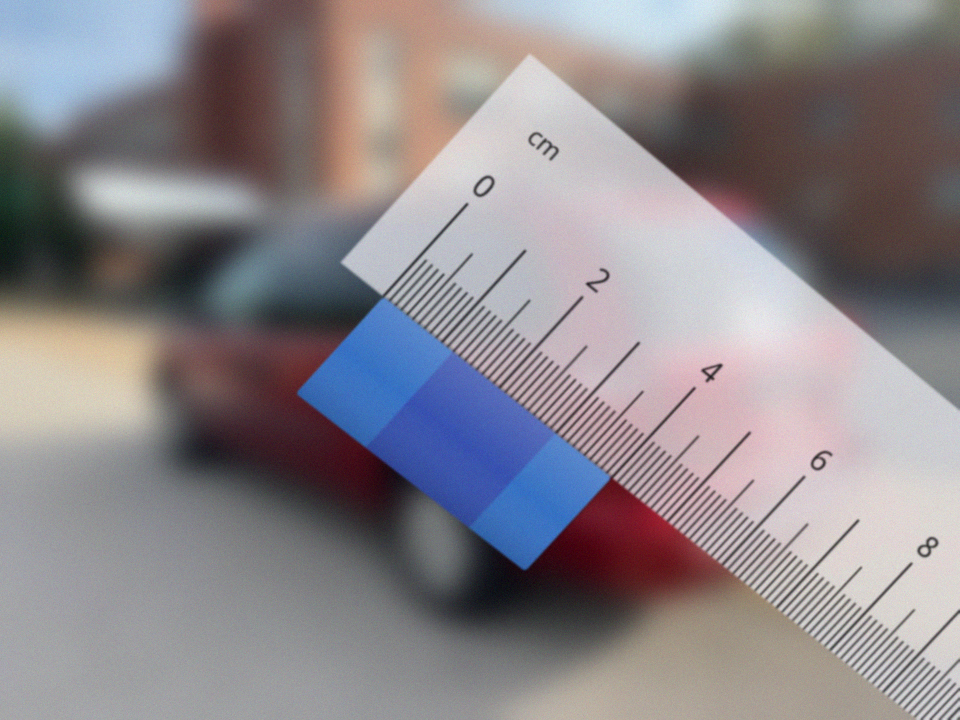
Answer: 4cm
